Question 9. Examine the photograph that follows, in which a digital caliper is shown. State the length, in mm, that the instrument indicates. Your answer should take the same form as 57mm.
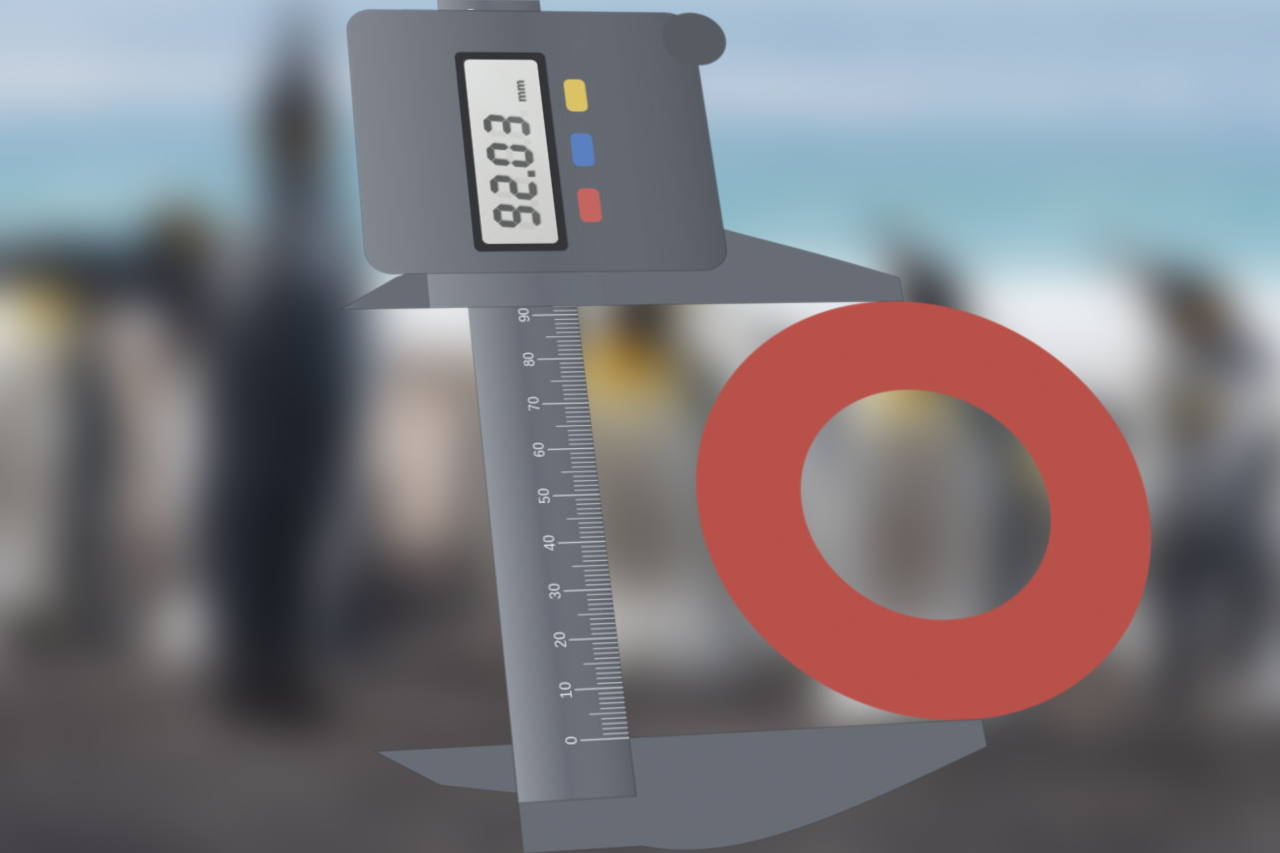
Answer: 92.03mm
